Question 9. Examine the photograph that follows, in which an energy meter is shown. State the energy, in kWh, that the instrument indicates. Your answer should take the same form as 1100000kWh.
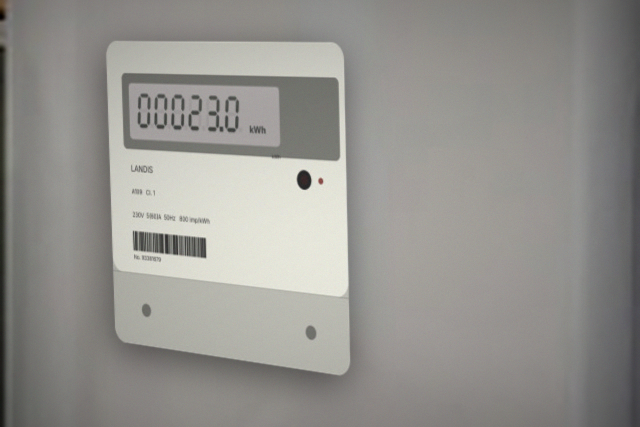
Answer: 23.0kWh
